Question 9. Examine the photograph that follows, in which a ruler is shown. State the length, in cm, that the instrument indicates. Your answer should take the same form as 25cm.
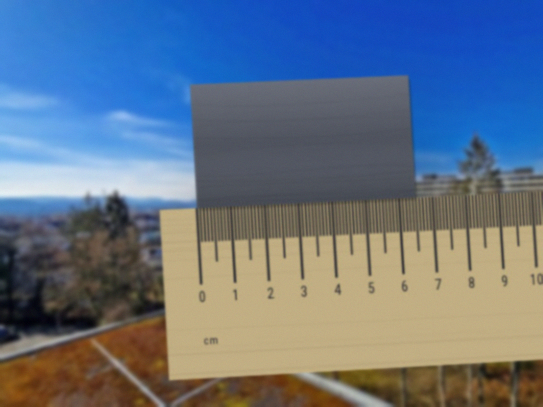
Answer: 6.5cm
